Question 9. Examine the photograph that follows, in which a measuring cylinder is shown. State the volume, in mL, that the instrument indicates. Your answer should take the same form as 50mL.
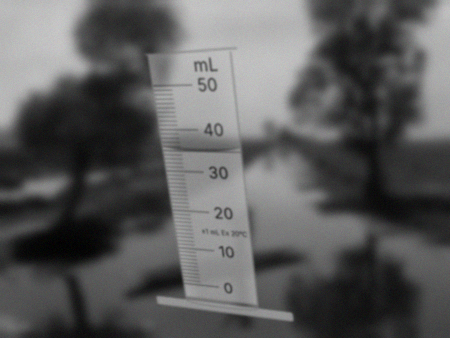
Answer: 35mL
